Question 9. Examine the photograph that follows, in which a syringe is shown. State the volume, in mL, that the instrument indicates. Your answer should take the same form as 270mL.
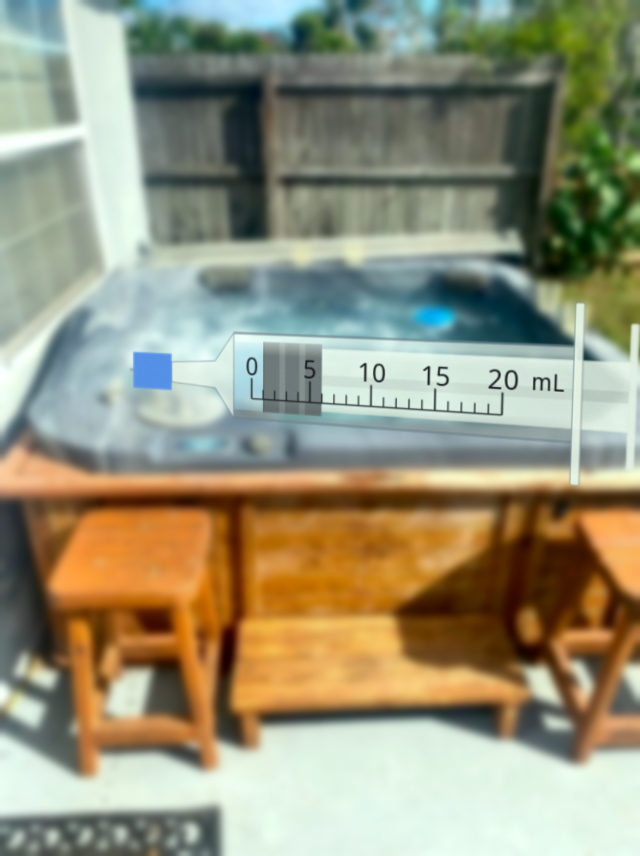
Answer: 1mL
